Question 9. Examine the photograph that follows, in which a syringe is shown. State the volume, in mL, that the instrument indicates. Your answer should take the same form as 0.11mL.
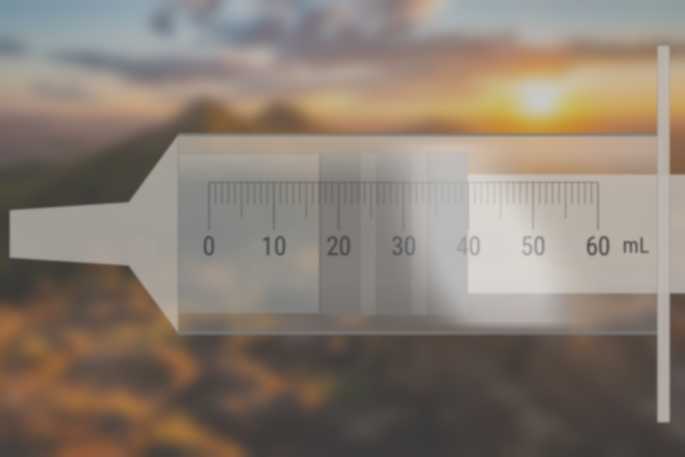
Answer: 17mL
